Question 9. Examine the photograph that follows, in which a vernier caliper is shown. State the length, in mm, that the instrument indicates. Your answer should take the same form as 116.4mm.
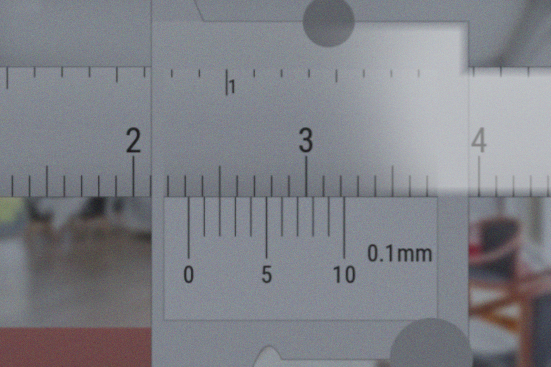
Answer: 23.2mm
